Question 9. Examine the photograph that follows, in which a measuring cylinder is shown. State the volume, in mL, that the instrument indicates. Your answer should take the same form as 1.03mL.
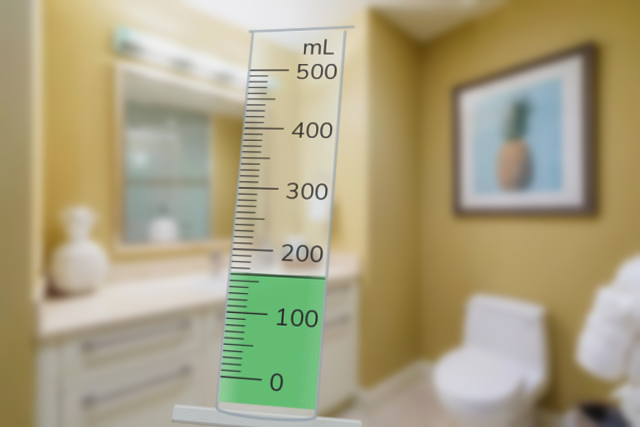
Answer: 160mL
